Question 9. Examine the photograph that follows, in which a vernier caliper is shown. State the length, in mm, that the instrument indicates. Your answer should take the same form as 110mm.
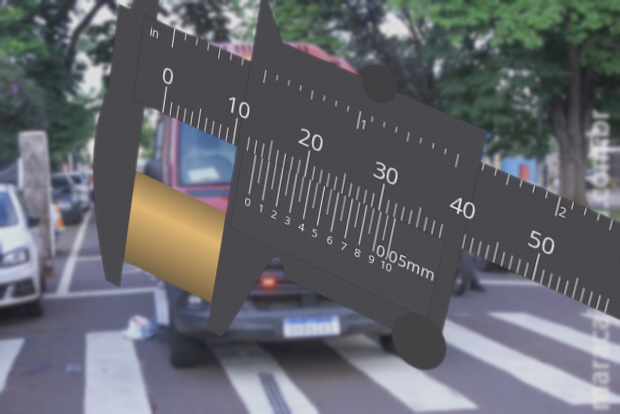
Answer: 13.2mm
